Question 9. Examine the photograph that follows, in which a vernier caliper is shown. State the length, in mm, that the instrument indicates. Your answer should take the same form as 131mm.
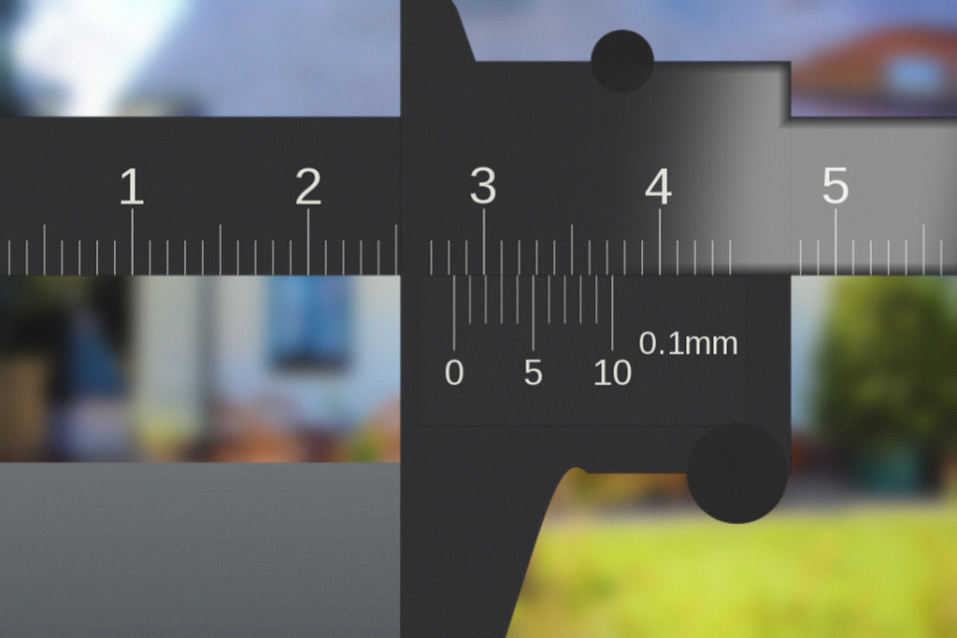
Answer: 28.3mm
